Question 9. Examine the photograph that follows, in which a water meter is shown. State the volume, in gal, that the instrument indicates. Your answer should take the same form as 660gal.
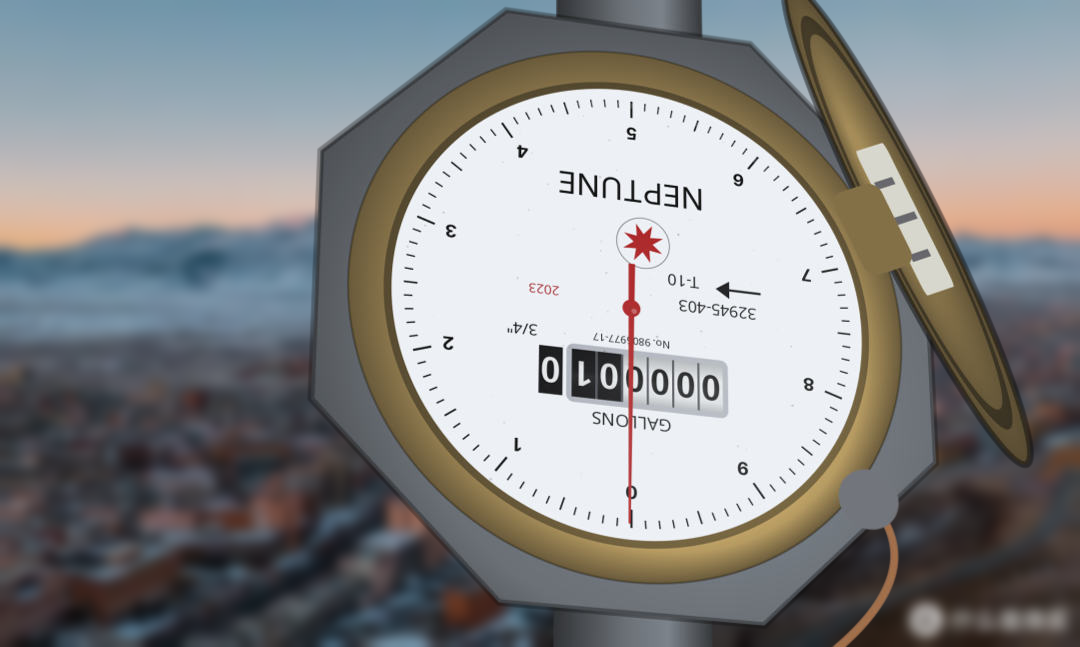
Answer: 10.0gal
